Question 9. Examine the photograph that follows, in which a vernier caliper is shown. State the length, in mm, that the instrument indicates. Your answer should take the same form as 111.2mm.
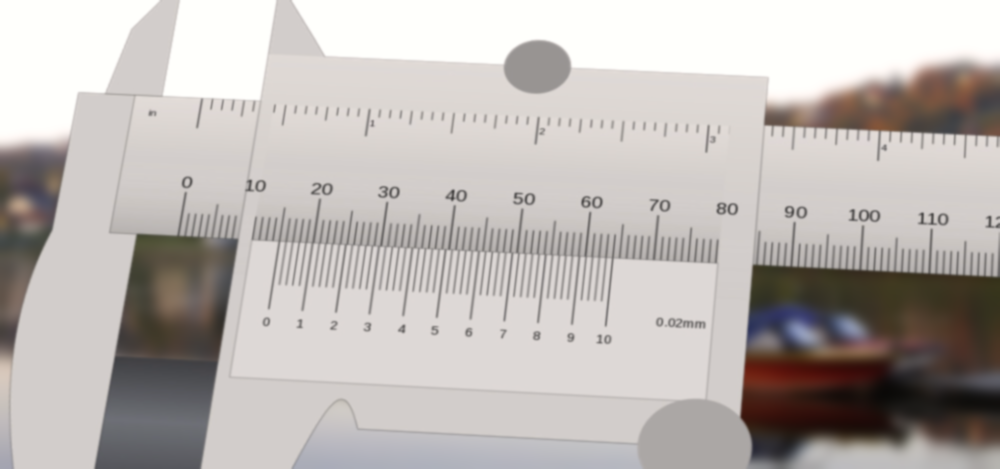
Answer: 15.0mm
